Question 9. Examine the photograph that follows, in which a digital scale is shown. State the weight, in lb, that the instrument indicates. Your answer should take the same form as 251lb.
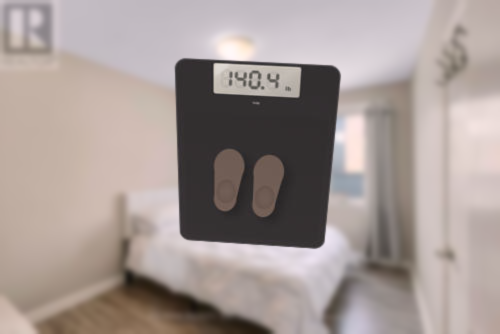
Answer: 140.4lb
